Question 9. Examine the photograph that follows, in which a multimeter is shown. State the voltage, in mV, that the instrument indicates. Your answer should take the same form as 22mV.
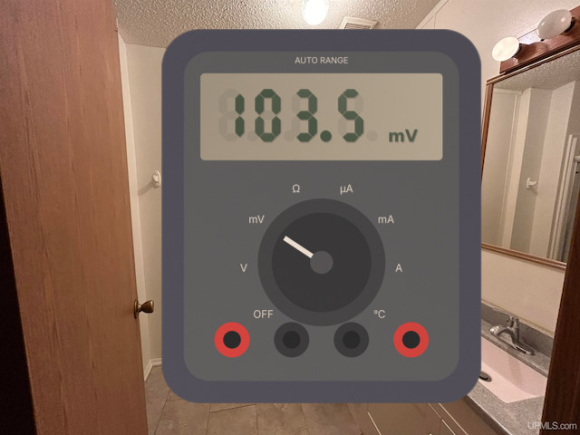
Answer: 103.5mV
